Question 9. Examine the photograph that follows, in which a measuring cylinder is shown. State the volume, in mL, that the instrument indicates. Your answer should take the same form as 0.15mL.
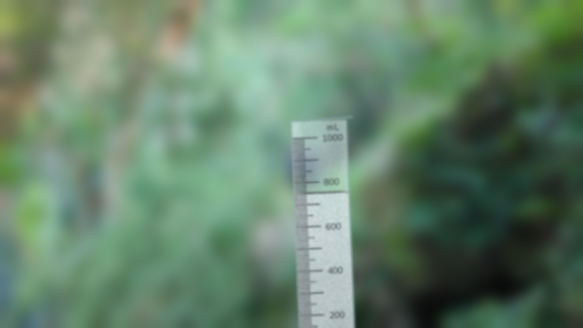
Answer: 750mL
